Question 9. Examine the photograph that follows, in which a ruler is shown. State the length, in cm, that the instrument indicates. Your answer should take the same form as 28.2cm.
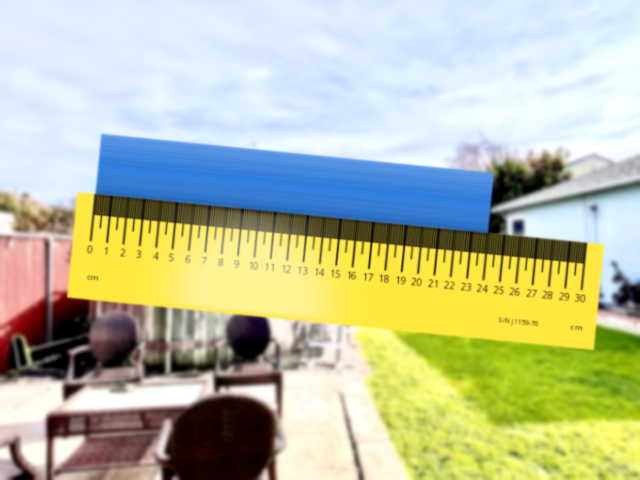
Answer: 24cm
